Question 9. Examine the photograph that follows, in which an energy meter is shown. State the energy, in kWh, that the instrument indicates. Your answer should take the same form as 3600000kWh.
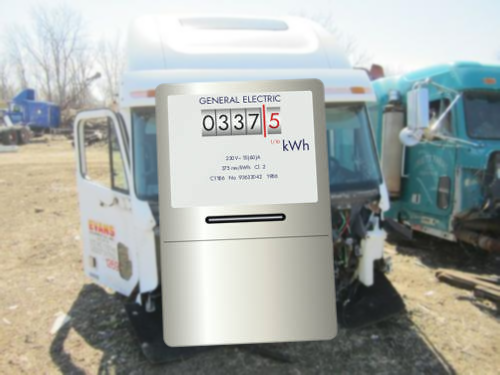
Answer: 337.5kWh
